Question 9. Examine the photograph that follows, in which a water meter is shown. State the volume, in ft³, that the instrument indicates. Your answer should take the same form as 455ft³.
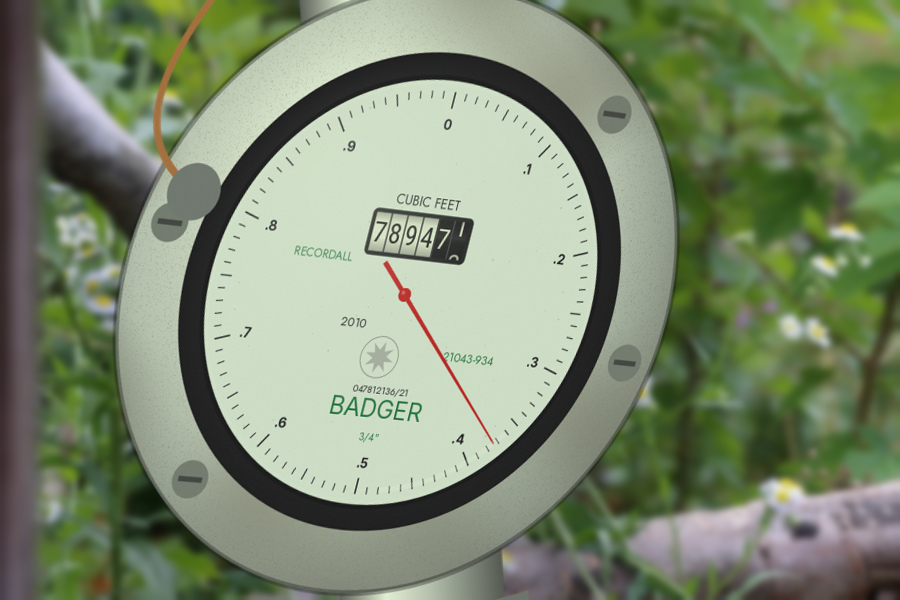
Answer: 789471.37ft³
